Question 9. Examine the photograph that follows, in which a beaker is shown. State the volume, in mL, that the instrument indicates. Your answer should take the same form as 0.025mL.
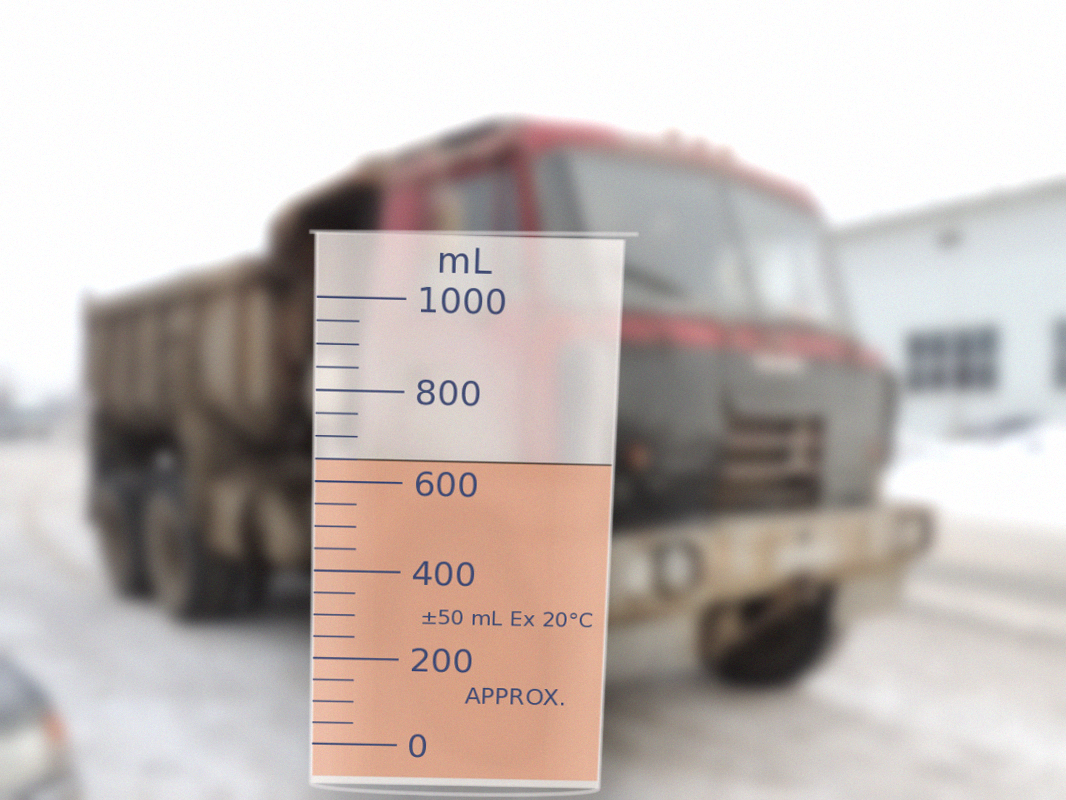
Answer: 650mL
